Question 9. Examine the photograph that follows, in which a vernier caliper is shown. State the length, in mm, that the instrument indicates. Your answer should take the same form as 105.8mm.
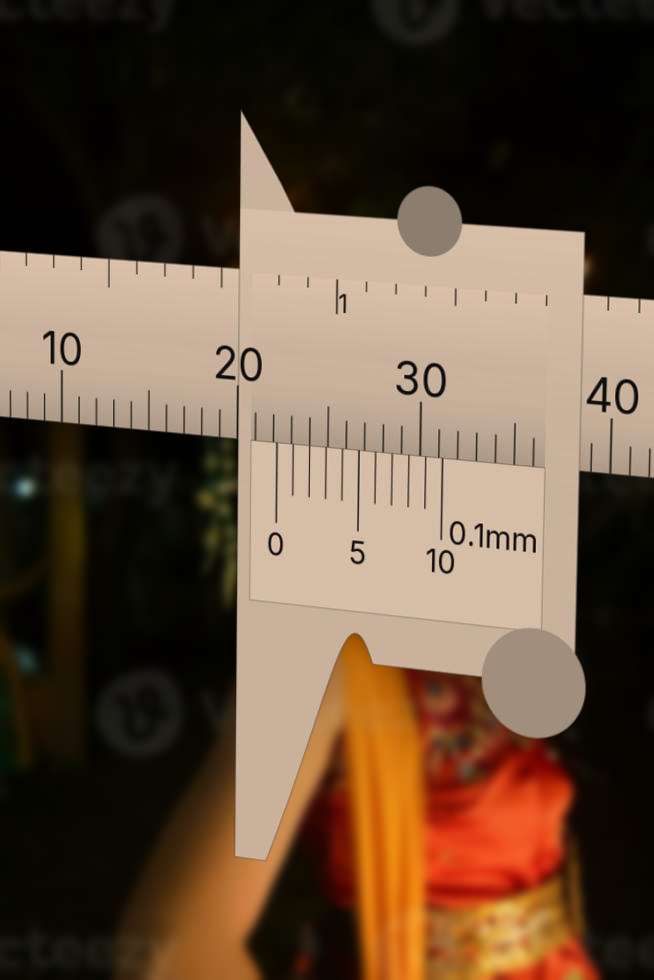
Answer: 22.2mm
